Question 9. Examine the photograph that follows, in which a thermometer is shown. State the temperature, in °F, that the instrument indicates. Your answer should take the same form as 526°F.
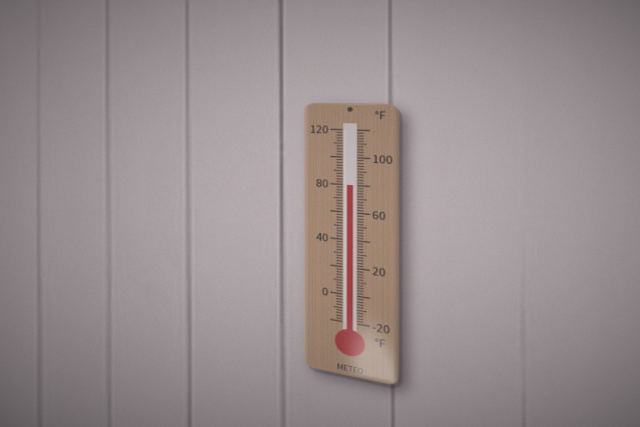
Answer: 80°F
